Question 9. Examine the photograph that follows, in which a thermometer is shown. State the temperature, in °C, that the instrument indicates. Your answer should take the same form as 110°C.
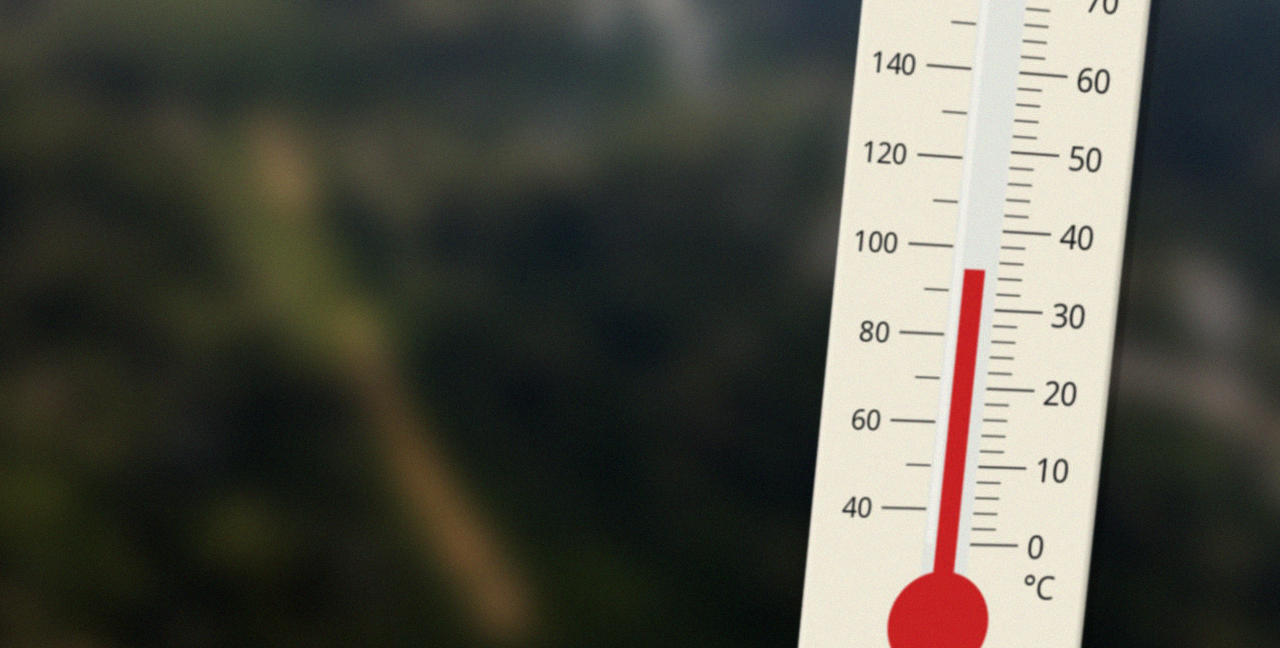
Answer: 35°C
